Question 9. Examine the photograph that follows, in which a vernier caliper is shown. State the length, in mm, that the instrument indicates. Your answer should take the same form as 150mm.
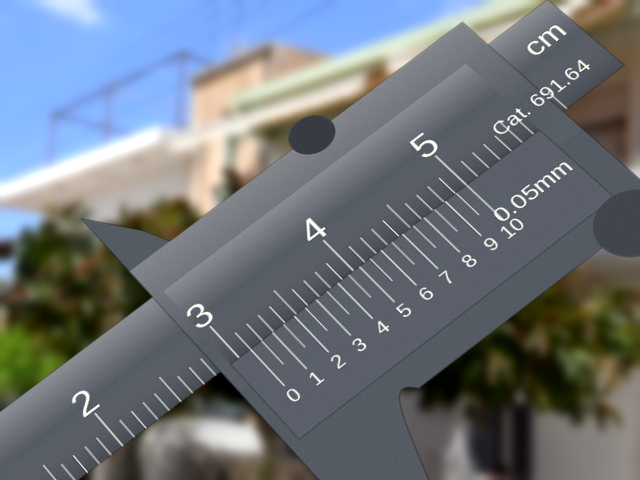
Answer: 31.0mm
